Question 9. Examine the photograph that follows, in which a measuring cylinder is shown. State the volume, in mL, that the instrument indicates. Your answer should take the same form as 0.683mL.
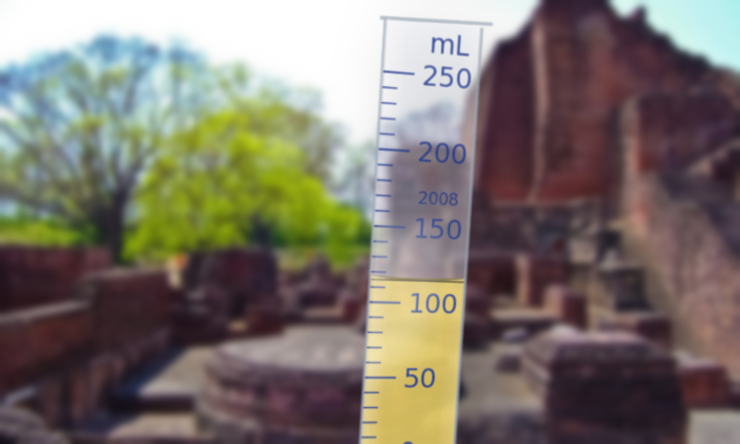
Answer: 115mL
